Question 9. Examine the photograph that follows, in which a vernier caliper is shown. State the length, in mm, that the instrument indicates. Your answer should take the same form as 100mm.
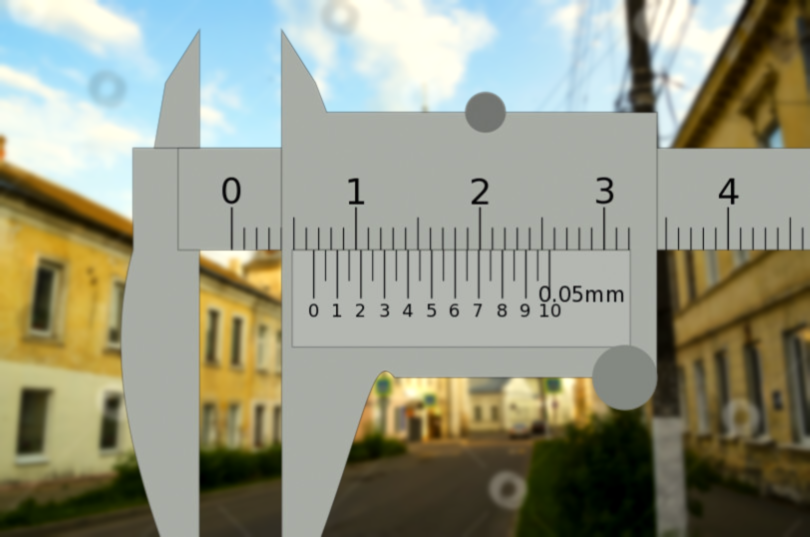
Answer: 6.6mm
